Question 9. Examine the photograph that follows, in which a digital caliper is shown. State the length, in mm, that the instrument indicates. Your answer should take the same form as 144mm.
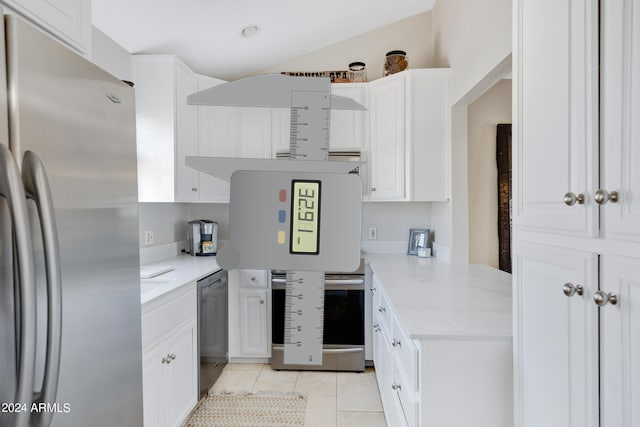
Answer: 32.91mm
